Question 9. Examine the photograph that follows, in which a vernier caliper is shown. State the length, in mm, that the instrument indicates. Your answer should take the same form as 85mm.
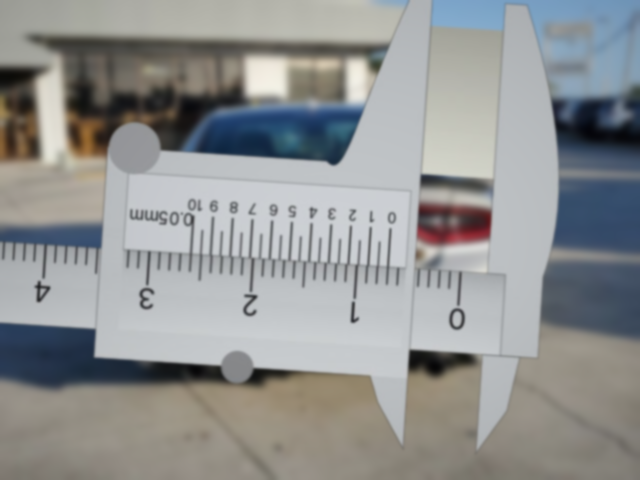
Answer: 7.0mm
